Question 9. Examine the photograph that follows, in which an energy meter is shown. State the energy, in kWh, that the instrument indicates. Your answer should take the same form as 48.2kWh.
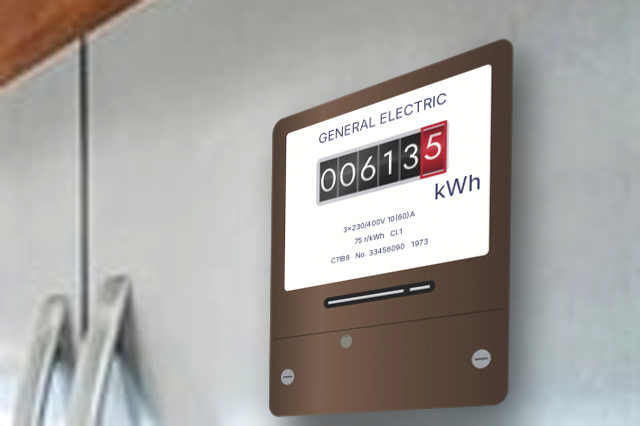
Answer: 613.5kWh
